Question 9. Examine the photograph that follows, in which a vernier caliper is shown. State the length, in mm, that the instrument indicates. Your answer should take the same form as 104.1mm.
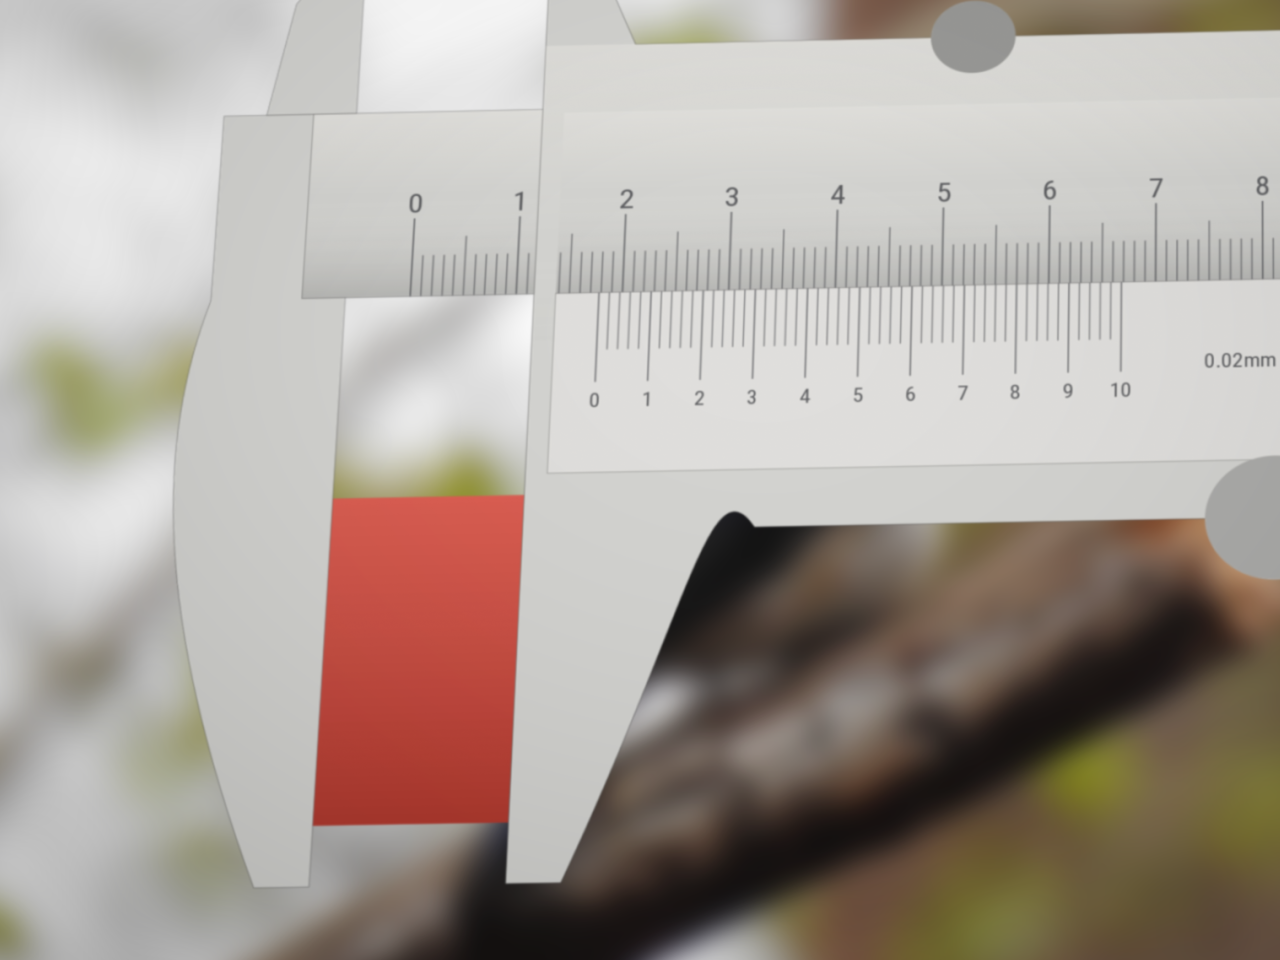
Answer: 17.8mm
